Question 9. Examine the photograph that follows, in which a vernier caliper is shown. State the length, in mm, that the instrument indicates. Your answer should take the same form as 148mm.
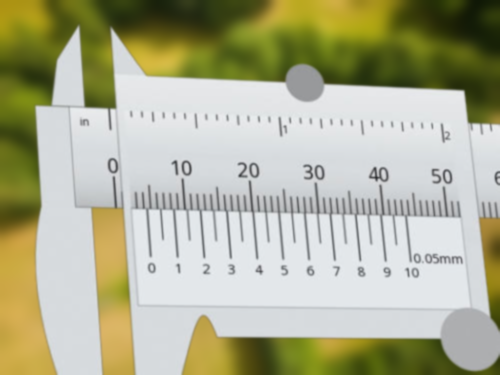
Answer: 4.5mm
